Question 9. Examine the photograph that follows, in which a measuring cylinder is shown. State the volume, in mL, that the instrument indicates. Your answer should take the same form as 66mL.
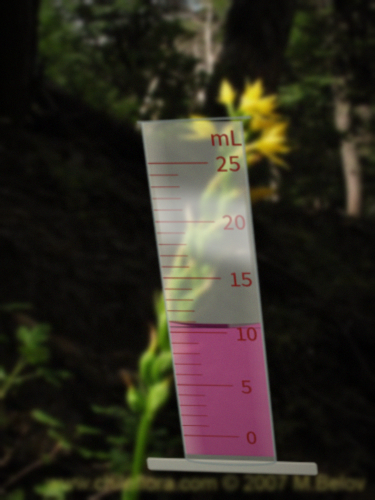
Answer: 10.5mL
